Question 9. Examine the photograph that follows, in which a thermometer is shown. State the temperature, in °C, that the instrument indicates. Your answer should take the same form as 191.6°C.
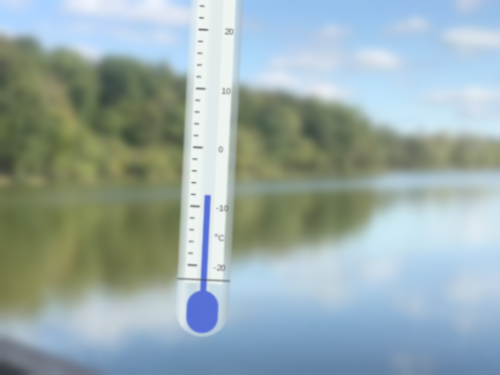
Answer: -8°C
